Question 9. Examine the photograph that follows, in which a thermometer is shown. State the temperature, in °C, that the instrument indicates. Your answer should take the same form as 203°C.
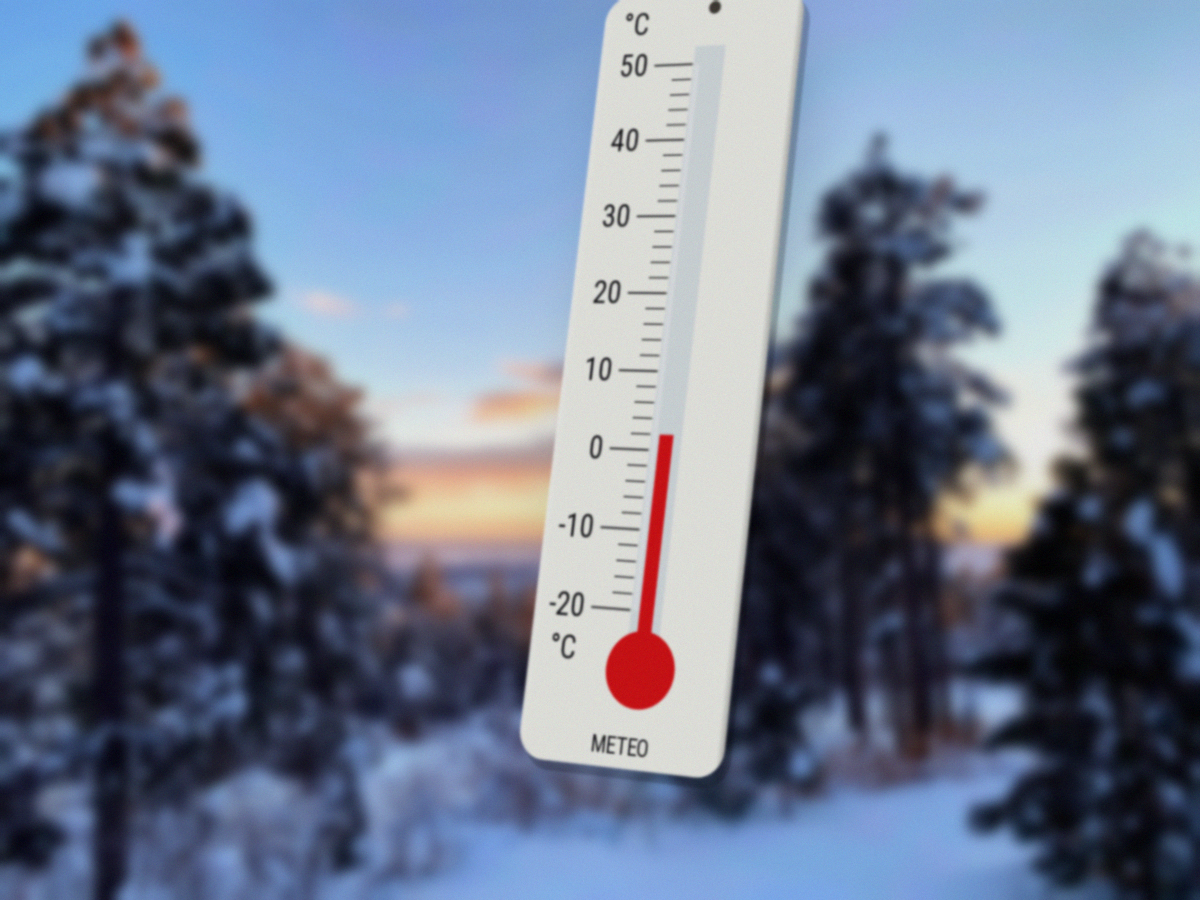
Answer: 2°C
